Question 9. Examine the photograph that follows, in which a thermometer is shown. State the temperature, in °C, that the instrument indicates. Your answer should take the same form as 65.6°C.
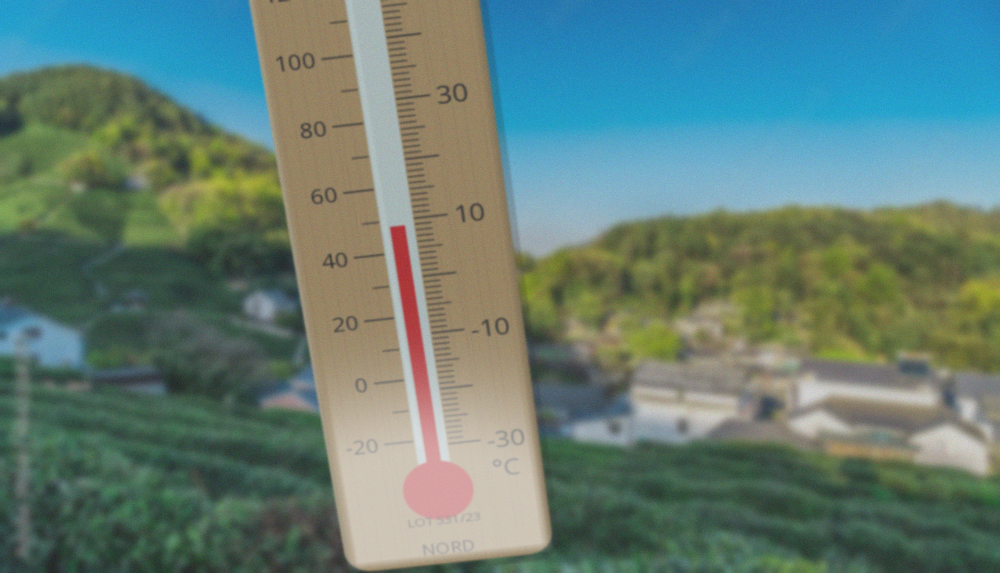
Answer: 9°C
